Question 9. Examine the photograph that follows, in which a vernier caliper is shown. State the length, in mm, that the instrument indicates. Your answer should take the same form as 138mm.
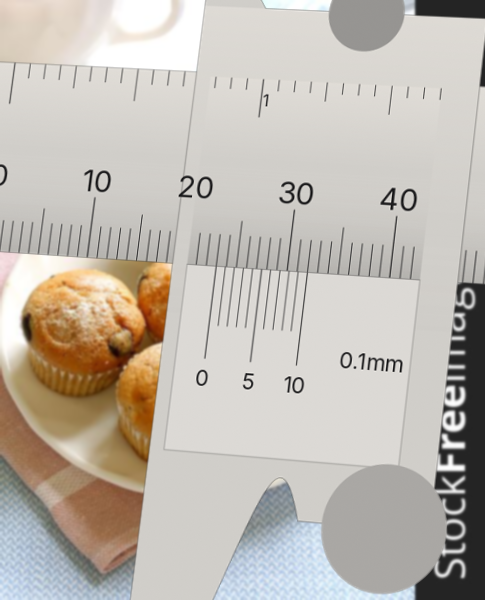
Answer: 23.0mm
